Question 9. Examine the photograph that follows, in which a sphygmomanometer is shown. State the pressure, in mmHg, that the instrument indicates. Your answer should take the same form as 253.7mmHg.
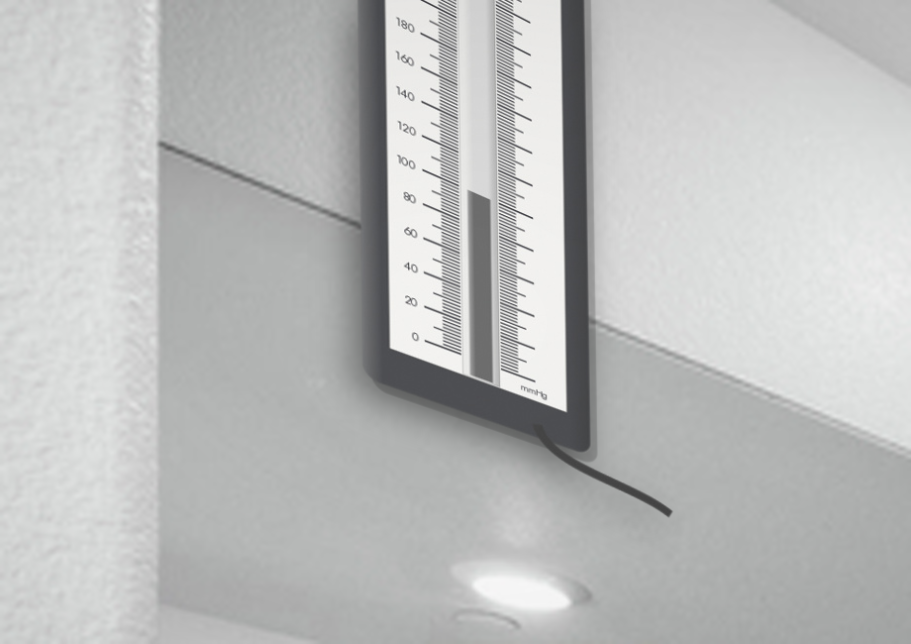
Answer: 100mmHg
